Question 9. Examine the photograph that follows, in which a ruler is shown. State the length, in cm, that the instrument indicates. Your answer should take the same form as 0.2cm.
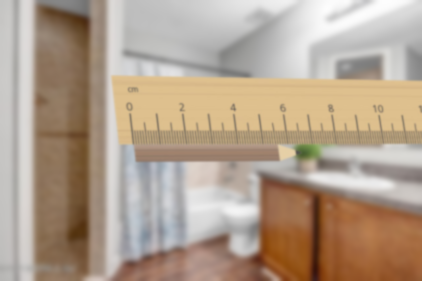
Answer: 6.5cm
